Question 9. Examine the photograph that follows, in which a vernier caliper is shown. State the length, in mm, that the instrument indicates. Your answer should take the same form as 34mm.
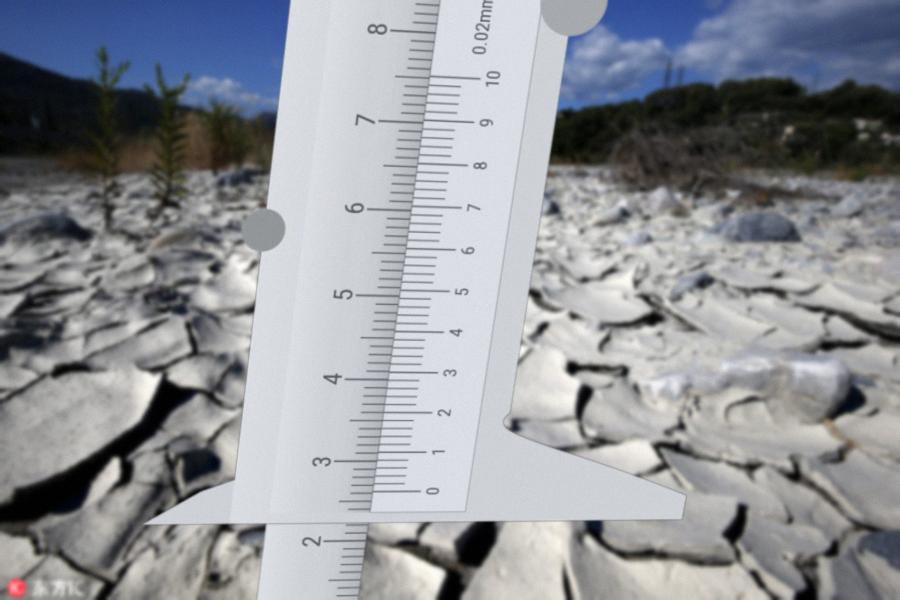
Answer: 26.2mm
